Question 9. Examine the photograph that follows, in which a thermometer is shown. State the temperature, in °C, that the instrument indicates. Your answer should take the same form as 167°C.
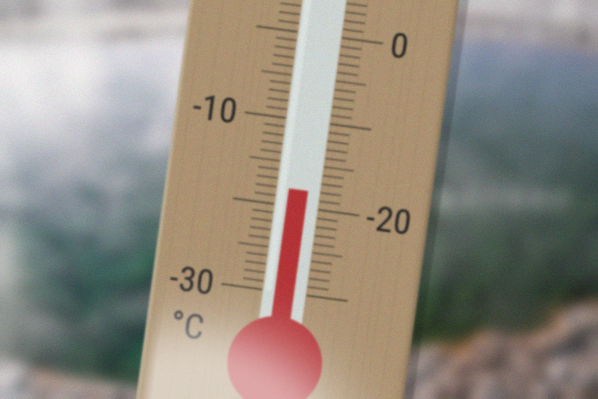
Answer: -18°C
